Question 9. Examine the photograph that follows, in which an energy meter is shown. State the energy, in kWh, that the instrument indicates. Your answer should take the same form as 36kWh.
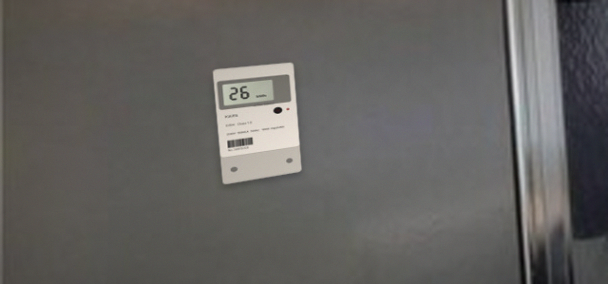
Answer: 26kWh
